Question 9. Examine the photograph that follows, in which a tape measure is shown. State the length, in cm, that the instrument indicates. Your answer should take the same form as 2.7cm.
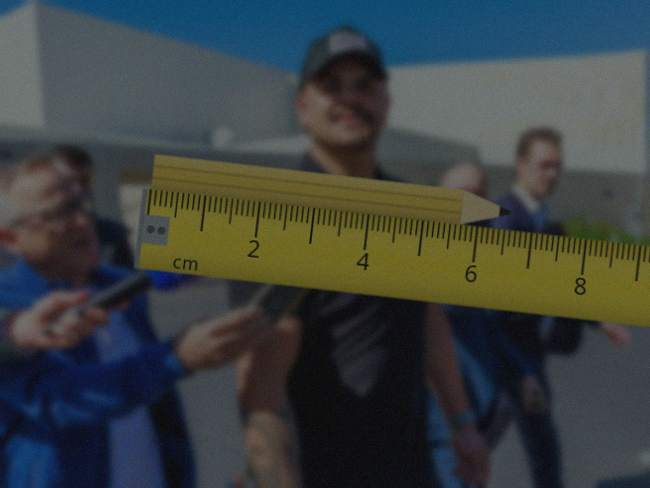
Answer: 6.6cm
